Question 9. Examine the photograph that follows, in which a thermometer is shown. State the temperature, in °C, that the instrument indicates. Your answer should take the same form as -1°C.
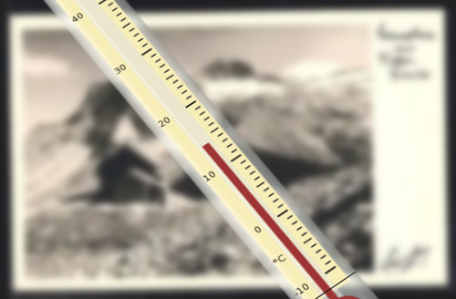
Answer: 14°C
